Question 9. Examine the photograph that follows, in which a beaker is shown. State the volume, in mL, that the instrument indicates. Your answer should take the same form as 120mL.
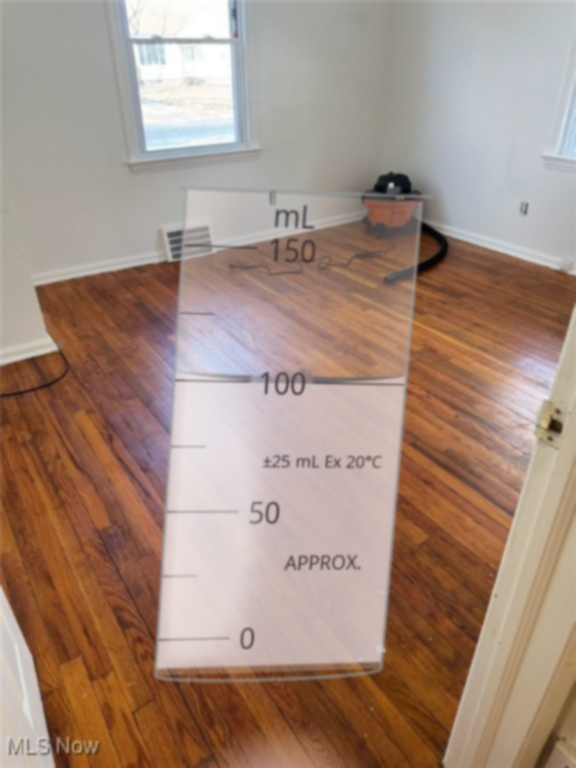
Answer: 100mL
